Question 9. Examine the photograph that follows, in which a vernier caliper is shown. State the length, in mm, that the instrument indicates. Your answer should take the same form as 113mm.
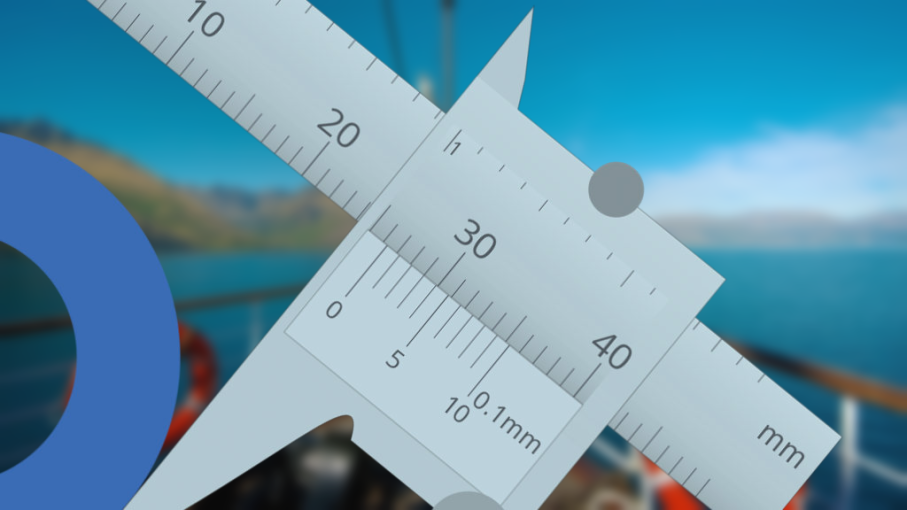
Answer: 26.3mm
